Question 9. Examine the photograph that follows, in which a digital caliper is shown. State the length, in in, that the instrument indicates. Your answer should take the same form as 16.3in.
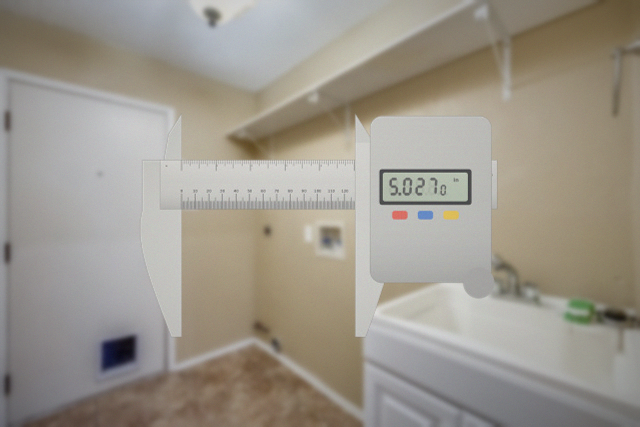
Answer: 5.0270in
